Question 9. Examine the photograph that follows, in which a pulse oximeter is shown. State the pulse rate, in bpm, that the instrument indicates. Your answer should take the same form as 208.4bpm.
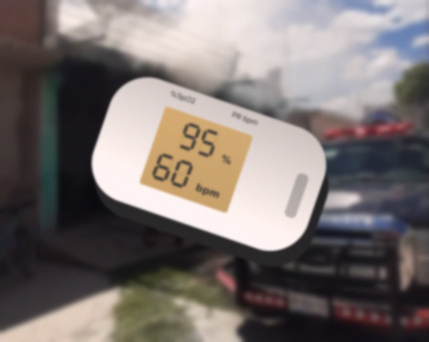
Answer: 60bpm
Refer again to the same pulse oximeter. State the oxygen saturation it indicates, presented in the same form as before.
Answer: 95%
